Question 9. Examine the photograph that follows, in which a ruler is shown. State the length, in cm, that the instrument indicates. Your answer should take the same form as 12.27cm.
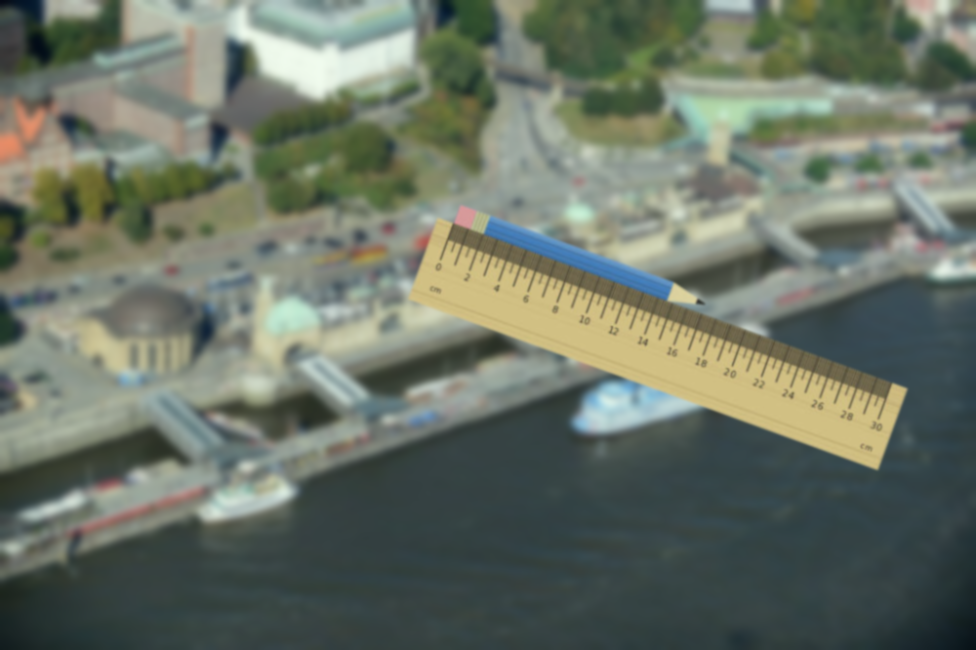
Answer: 17cm
